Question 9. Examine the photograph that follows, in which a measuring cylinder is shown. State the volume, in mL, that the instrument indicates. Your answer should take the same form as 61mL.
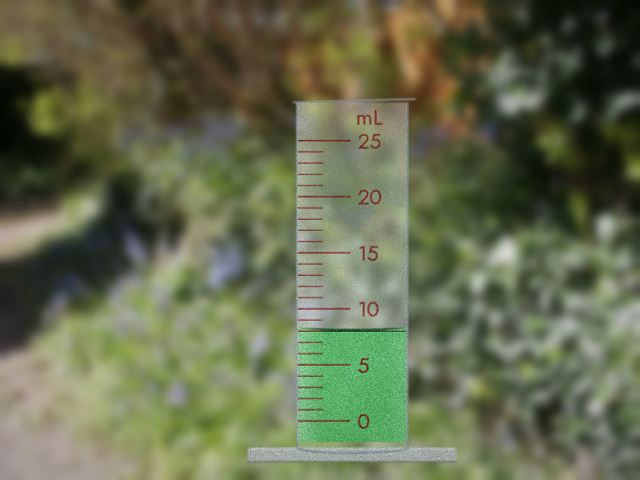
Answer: 8mL
